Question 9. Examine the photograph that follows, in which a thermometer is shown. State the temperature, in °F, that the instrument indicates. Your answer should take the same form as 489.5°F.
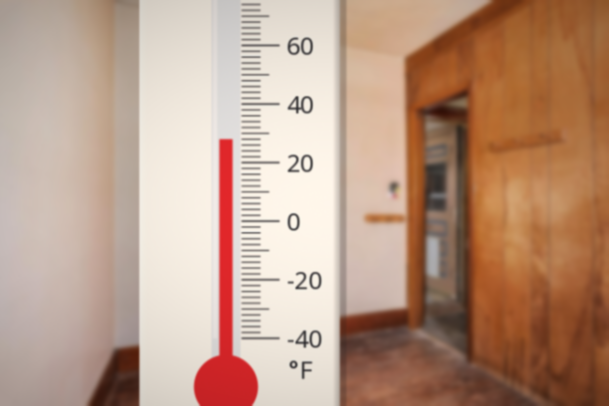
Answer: 28°F
